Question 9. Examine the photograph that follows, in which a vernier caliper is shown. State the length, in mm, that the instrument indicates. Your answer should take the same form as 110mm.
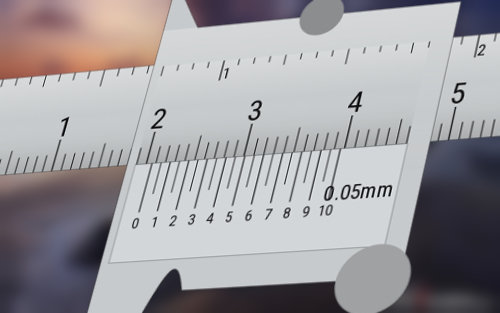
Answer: 20.6mm
